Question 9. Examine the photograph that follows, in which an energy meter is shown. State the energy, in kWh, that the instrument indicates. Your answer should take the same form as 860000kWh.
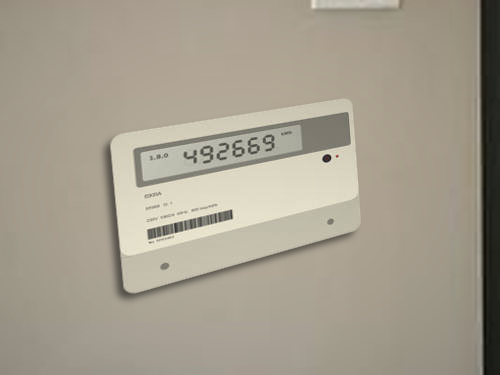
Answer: 492669kWh
